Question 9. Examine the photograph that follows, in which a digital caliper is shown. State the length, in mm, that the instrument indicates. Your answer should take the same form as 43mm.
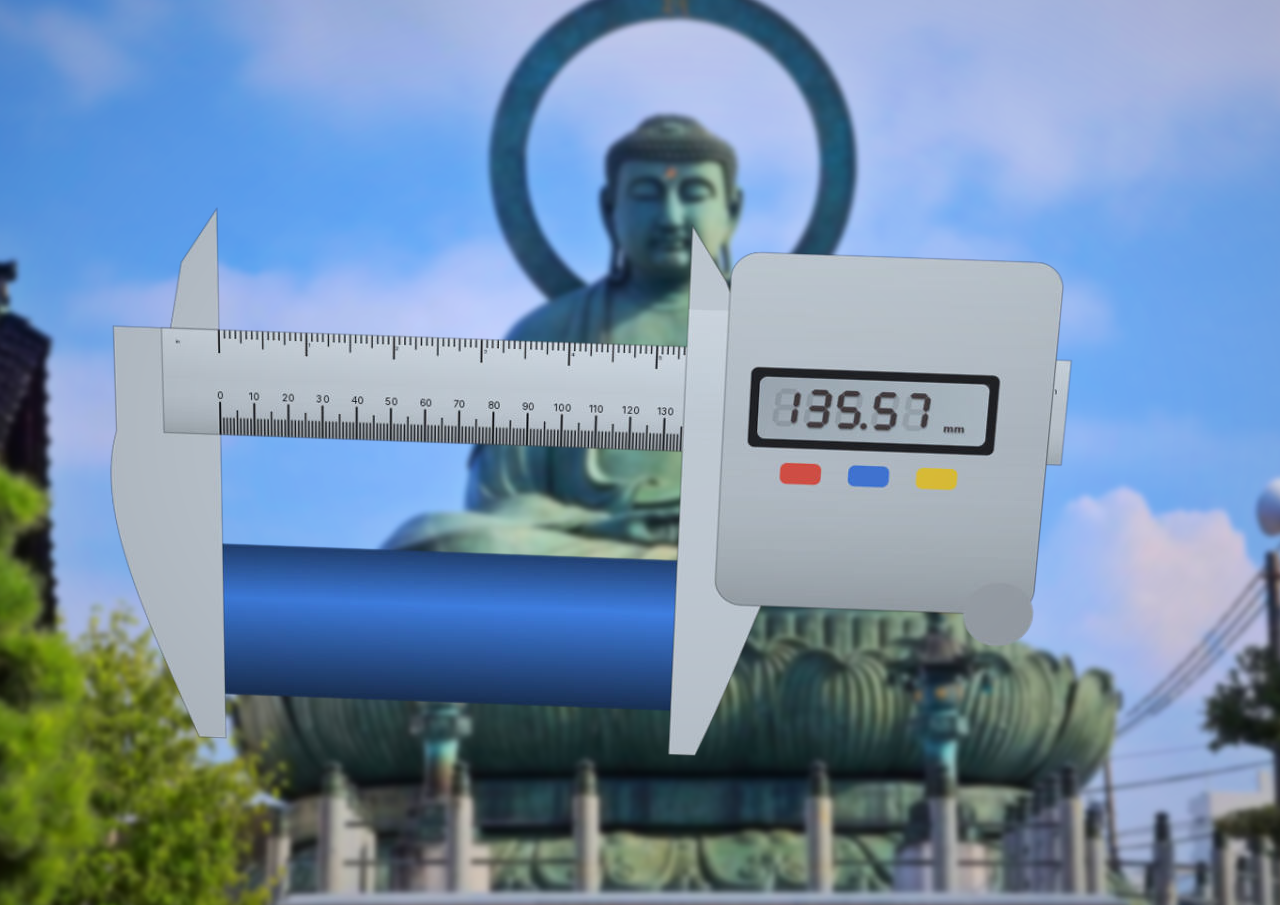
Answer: 135.57mm
